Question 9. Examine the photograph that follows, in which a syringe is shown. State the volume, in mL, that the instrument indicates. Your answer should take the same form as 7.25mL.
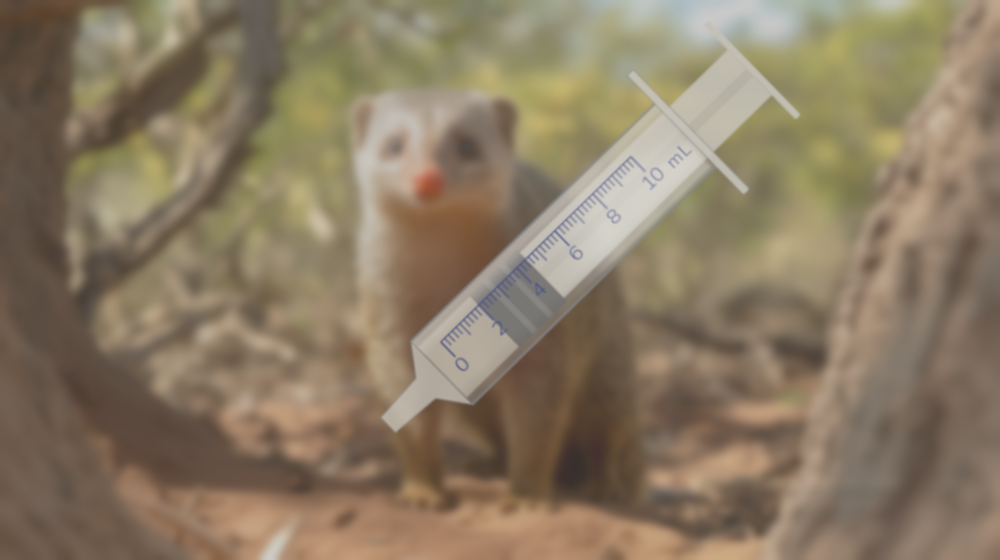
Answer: 2mL
